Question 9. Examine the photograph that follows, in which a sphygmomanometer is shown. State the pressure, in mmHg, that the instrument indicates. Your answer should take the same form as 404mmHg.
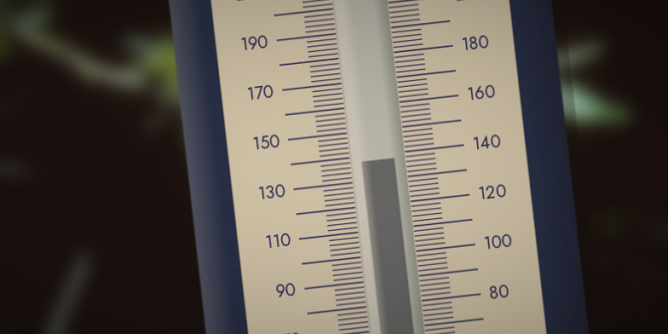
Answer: 138mmHg
